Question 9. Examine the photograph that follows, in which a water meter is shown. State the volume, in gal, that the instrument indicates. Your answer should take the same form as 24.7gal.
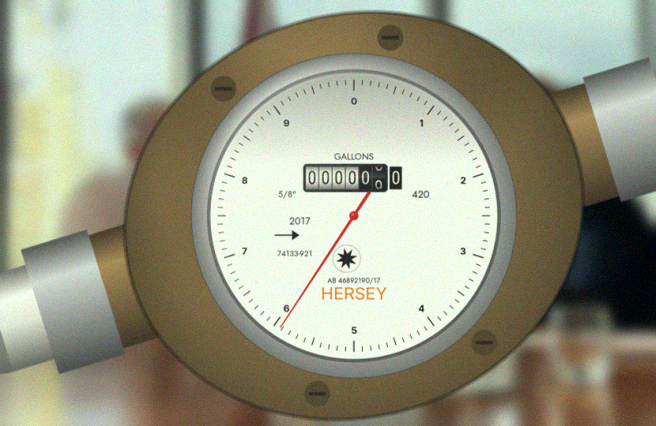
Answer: 85.9gal
